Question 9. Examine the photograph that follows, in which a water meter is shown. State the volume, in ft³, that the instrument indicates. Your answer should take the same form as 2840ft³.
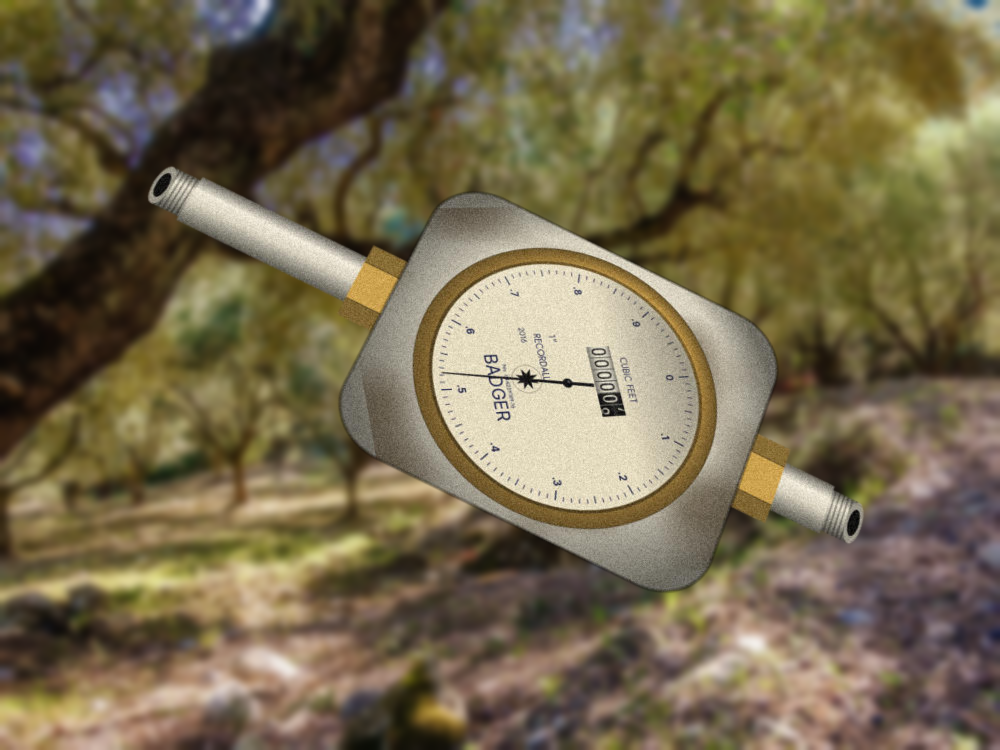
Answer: 7.52ft³
